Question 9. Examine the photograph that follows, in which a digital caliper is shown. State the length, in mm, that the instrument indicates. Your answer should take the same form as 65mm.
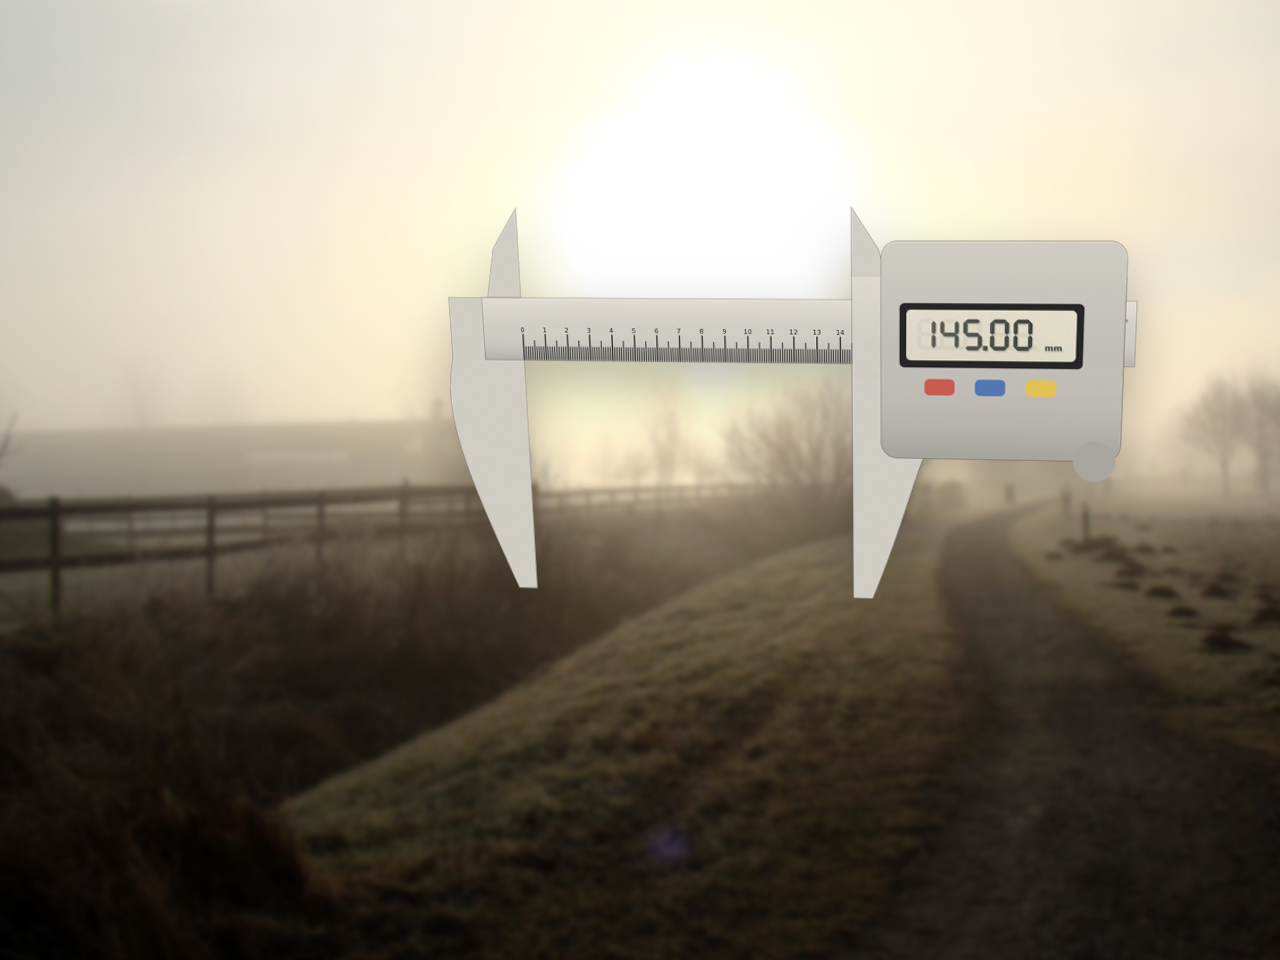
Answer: 145.00mm
